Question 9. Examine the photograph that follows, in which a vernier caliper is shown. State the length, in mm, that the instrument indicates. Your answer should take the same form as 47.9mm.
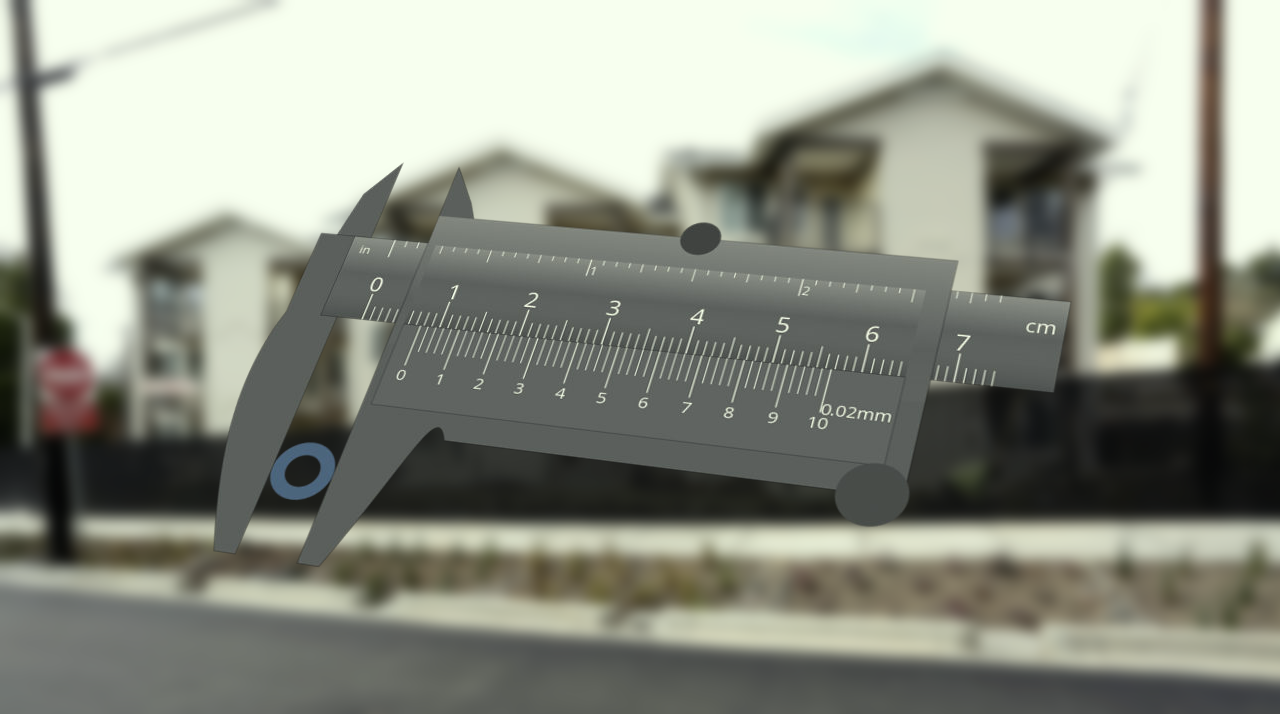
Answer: 7.6mm
